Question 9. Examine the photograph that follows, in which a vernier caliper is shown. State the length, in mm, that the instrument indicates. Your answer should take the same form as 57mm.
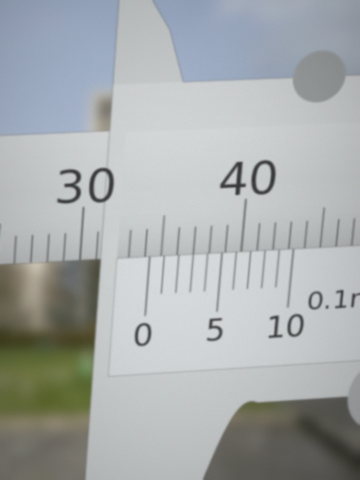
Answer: 34.3mm
